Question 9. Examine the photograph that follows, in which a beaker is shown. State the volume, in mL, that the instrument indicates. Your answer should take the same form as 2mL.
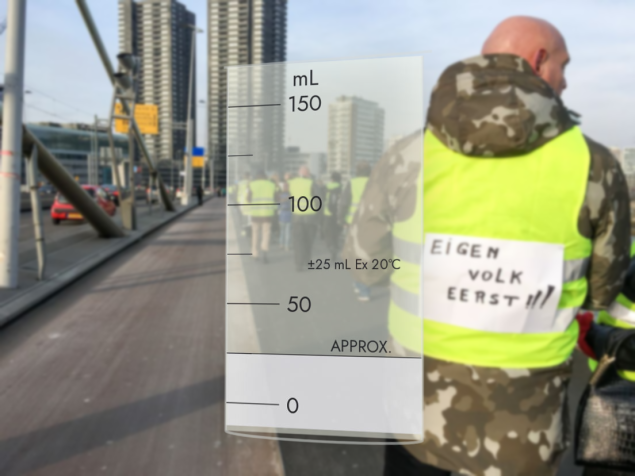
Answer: 25mL
